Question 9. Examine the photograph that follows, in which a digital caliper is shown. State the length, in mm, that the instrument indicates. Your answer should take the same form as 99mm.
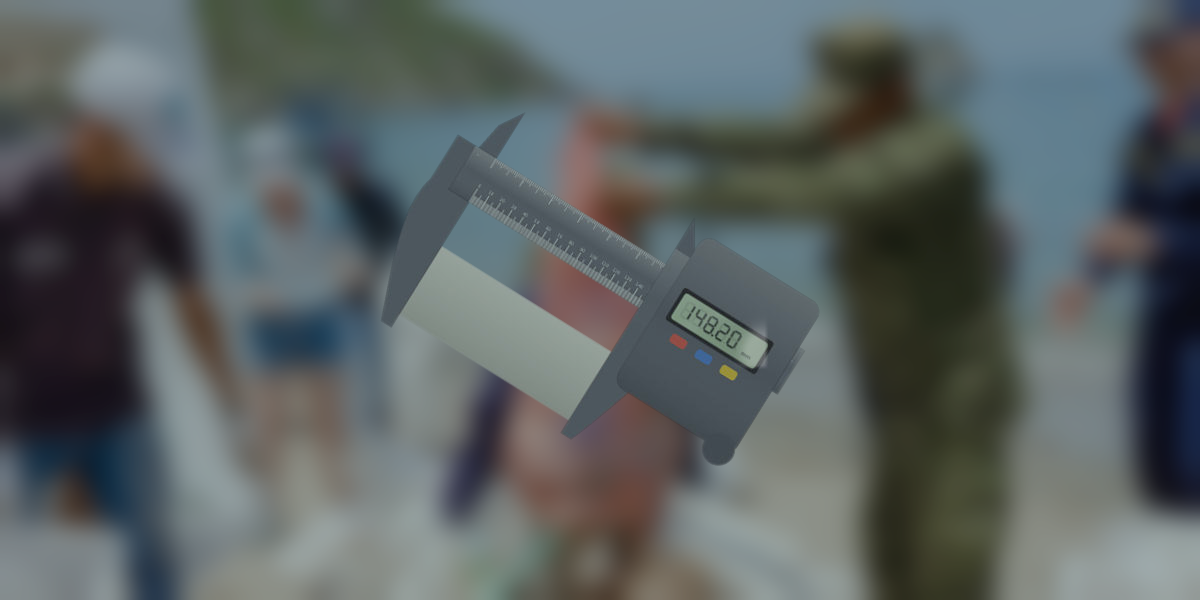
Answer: 148.20mm
